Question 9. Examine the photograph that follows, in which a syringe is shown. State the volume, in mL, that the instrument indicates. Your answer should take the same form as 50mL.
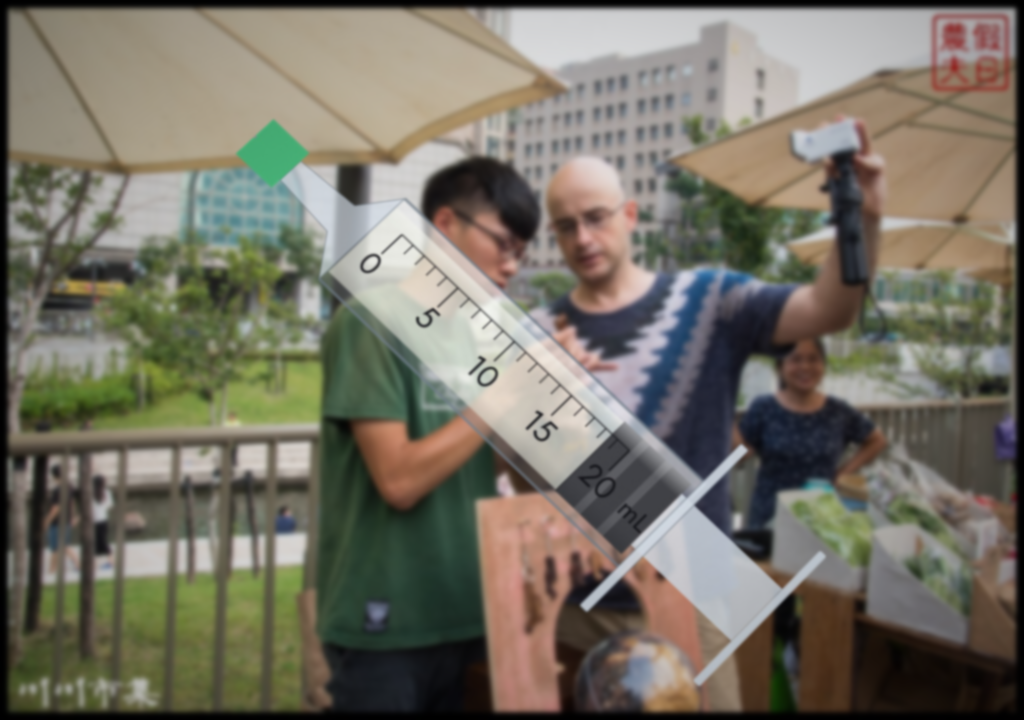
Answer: 18.5mL
